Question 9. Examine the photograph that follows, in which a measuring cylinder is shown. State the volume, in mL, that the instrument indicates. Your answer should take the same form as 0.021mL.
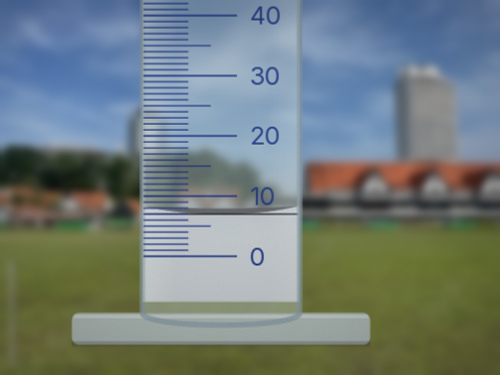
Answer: 7mL
